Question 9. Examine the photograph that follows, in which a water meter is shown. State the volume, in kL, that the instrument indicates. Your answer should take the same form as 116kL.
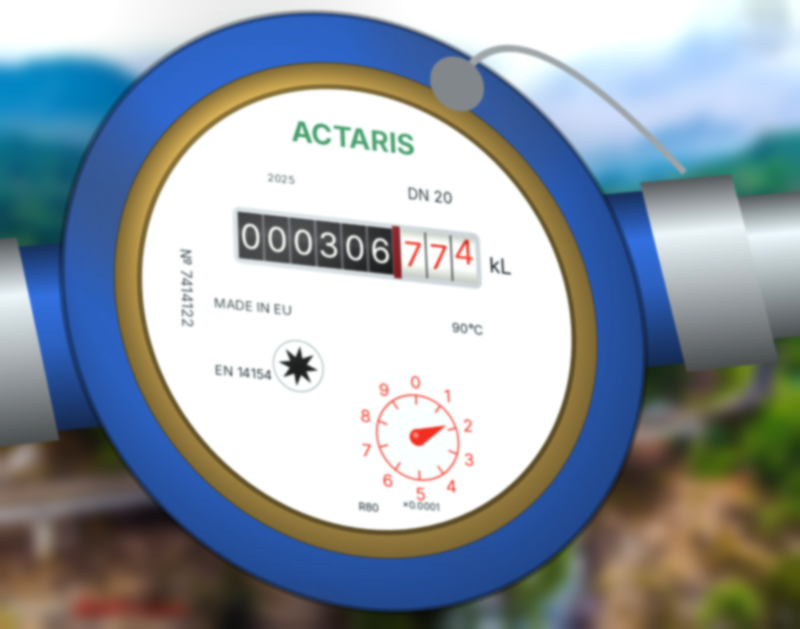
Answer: 306.7741kL
